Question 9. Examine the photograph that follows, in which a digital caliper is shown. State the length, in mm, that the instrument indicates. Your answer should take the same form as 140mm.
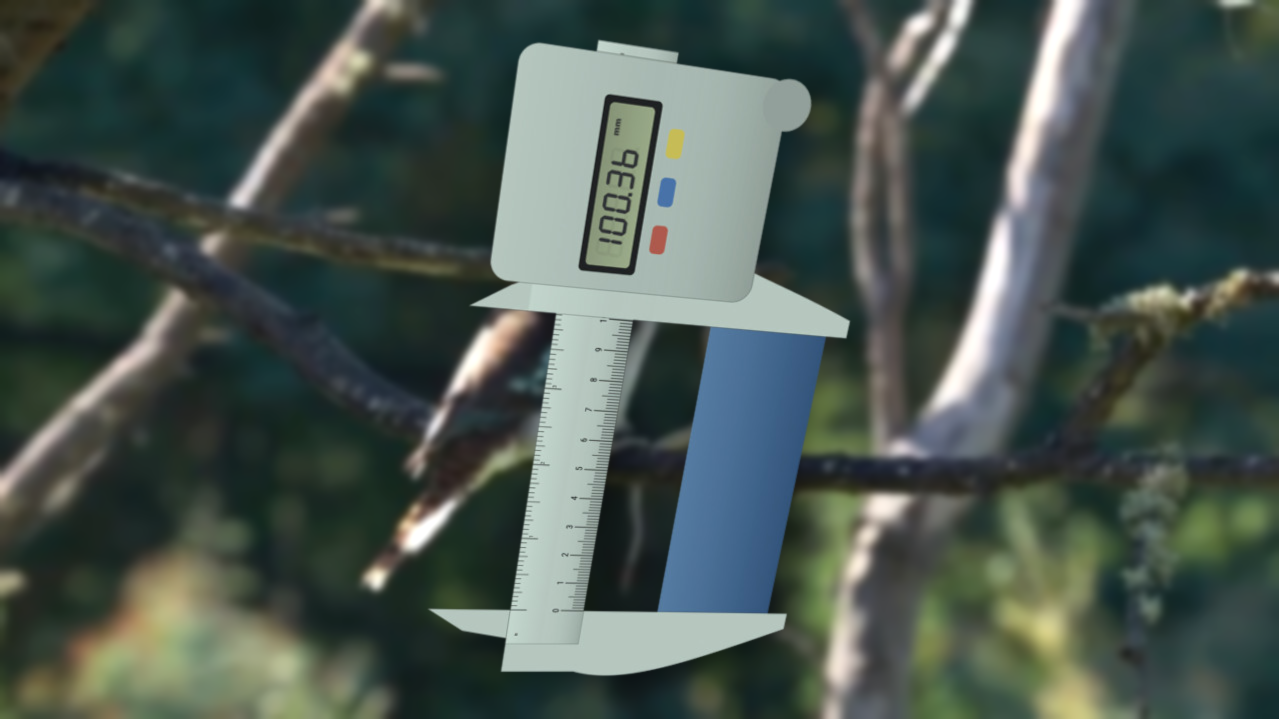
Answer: 100.36mm
